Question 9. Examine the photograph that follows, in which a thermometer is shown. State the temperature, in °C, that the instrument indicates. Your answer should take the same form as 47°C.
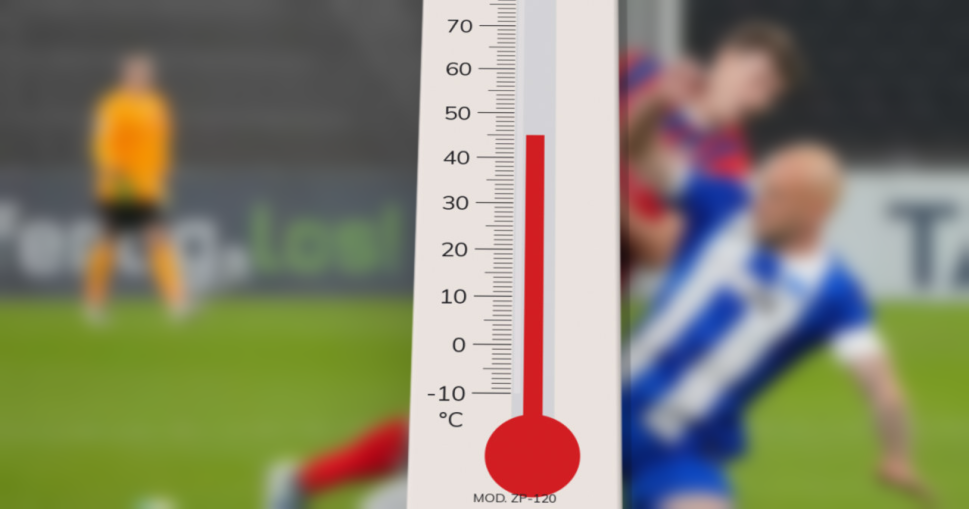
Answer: 45°C
